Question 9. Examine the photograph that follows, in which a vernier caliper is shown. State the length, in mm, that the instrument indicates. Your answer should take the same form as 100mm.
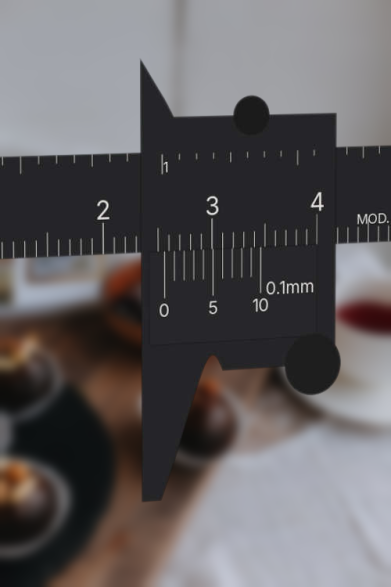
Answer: 25.6mm
